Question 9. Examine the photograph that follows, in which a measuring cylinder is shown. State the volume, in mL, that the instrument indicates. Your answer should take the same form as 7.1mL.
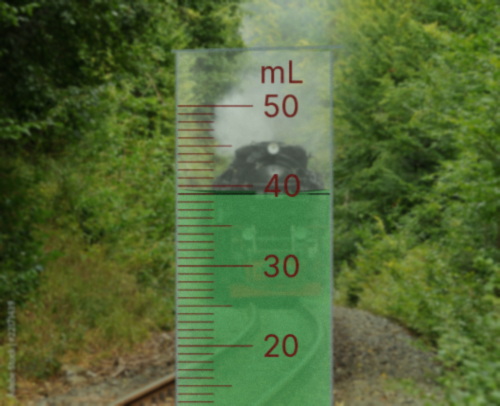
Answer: 39mL
